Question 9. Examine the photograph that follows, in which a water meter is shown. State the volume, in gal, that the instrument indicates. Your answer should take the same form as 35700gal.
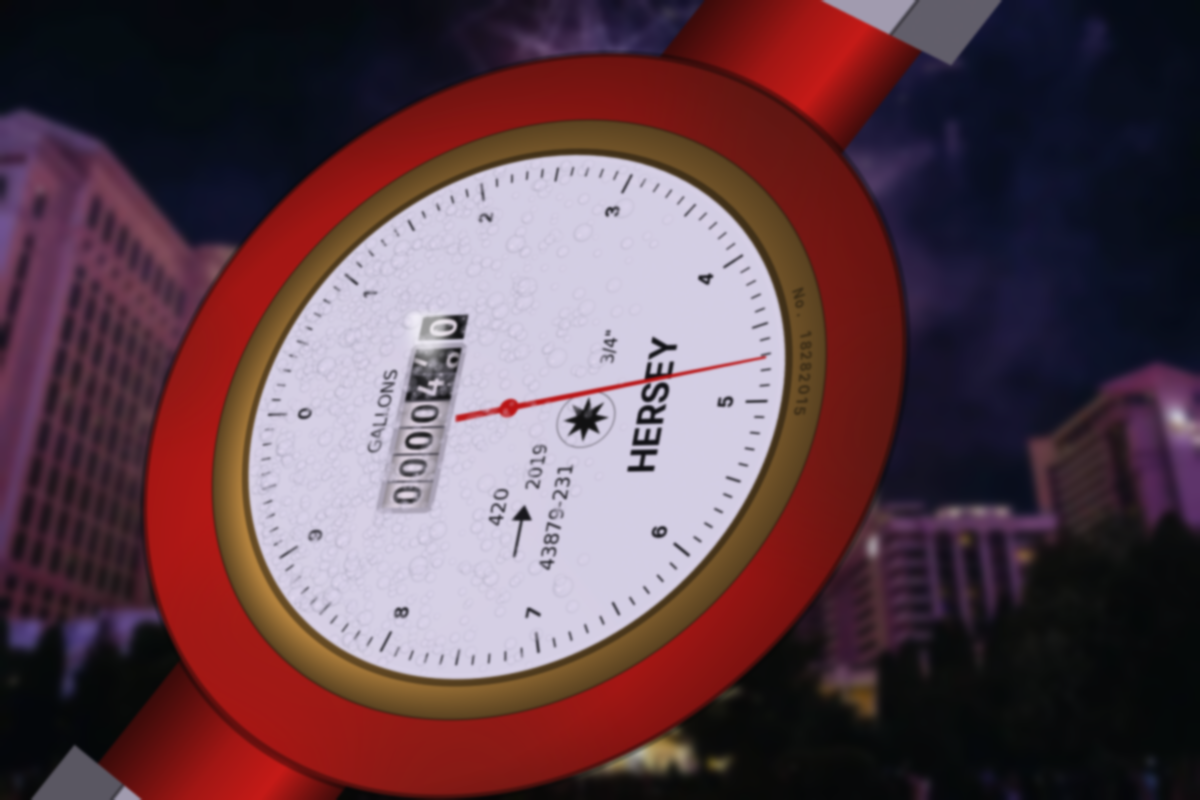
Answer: 474.7gal
